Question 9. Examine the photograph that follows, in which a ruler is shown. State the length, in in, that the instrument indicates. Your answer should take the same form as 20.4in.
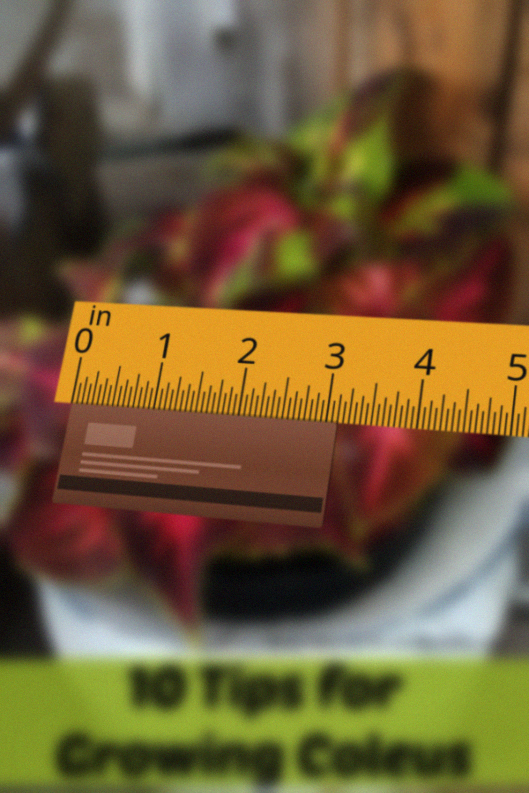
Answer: 3.125in
